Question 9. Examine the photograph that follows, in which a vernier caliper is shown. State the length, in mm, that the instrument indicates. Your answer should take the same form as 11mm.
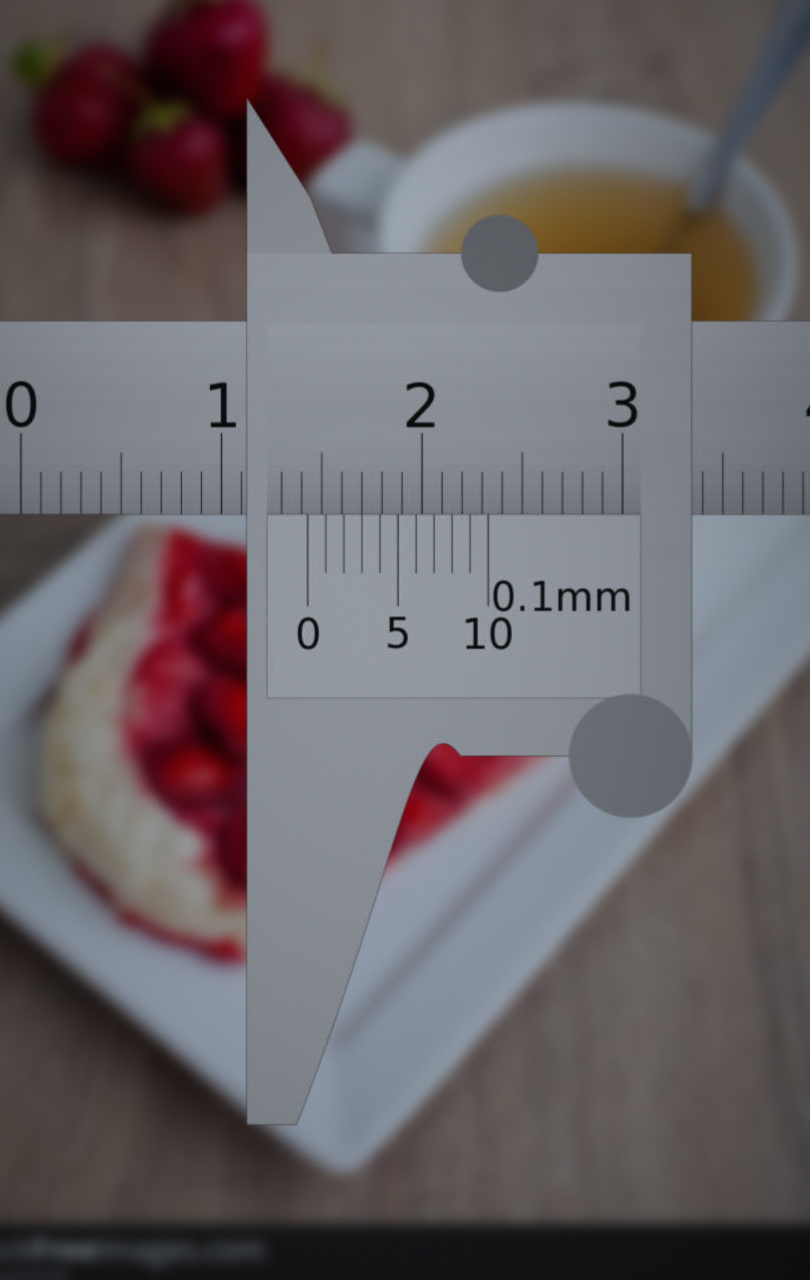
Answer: 14.3mm
